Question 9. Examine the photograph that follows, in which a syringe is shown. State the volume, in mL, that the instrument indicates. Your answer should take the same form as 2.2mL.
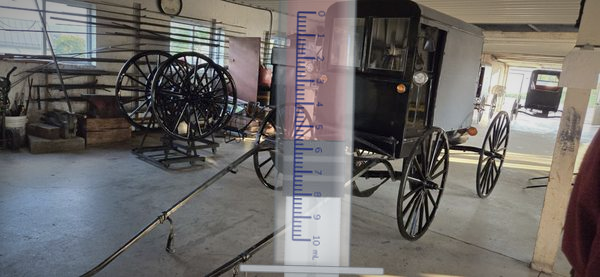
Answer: 5.6mL
